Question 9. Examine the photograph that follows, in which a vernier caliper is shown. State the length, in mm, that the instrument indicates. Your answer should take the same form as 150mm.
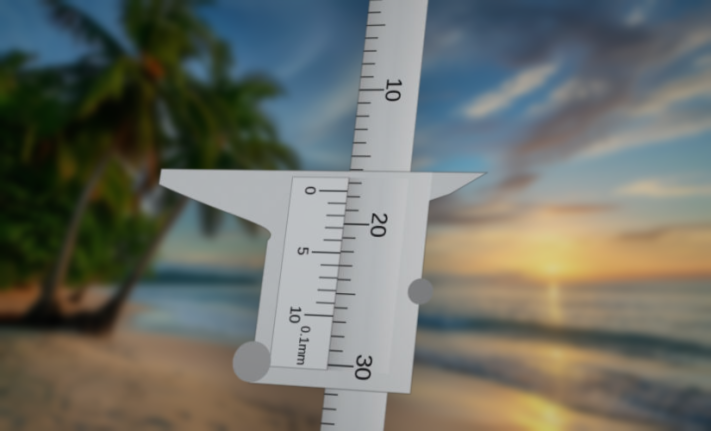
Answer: 17.6mm
